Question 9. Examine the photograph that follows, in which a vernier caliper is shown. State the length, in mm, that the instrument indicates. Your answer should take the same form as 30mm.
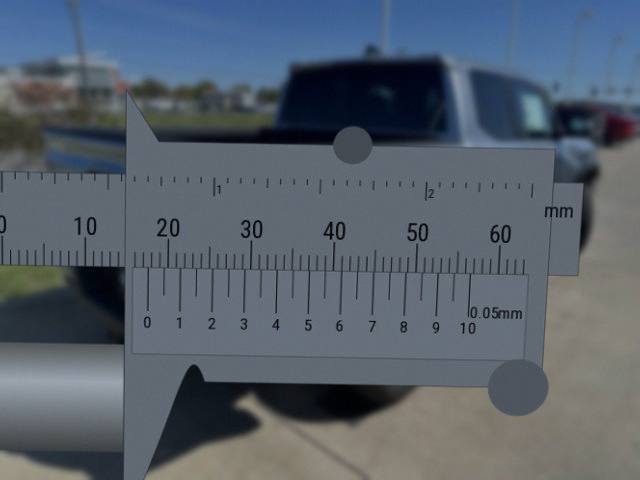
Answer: 17.6mm
